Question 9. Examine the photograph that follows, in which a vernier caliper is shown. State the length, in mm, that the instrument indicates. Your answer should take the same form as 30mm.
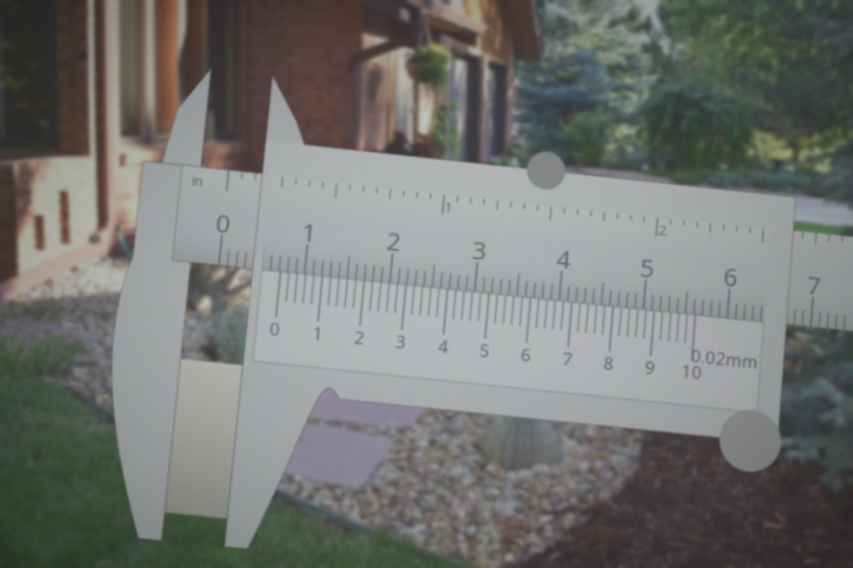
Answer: 7.2mm
